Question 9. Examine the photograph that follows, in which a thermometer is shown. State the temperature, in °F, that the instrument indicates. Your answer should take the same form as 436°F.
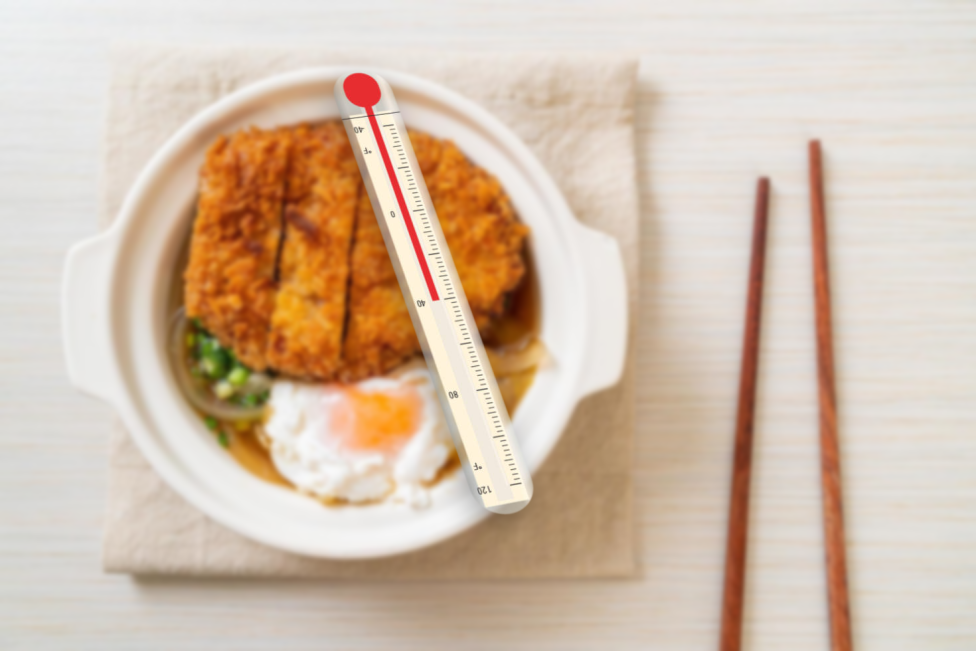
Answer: 40°F
